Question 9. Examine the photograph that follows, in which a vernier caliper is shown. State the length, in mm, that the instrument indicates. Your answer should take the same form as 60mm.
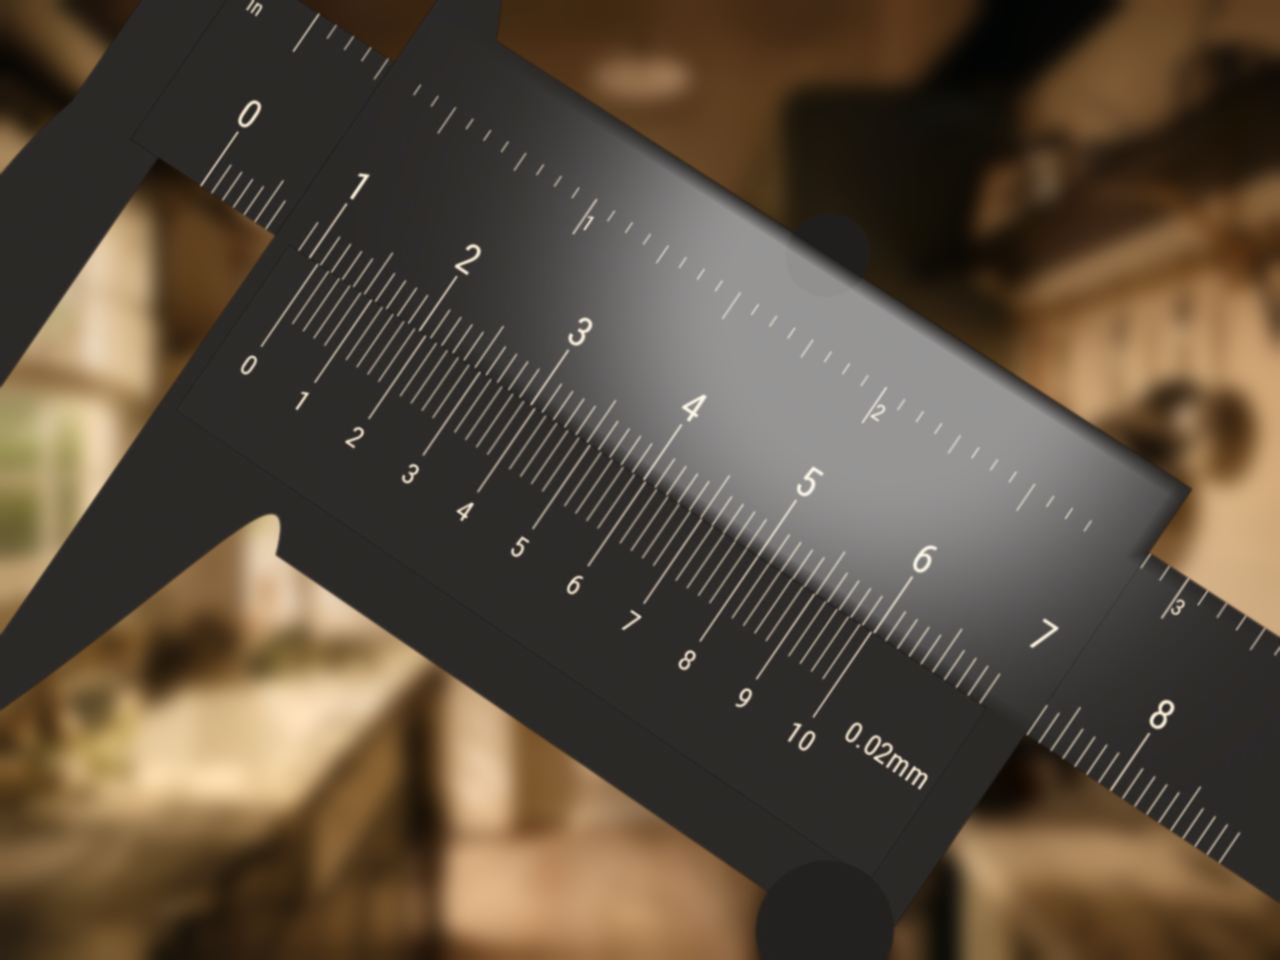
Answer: 10.8mm
